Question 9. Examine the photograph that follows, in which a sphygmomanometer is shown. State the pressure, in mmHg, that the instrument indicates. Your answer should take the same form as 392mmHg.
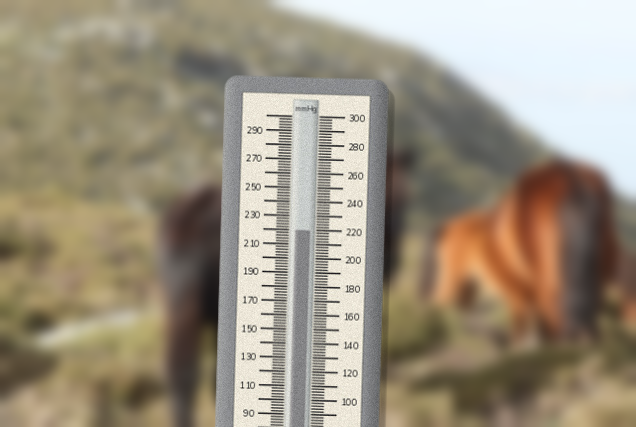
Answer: 220mmHg
